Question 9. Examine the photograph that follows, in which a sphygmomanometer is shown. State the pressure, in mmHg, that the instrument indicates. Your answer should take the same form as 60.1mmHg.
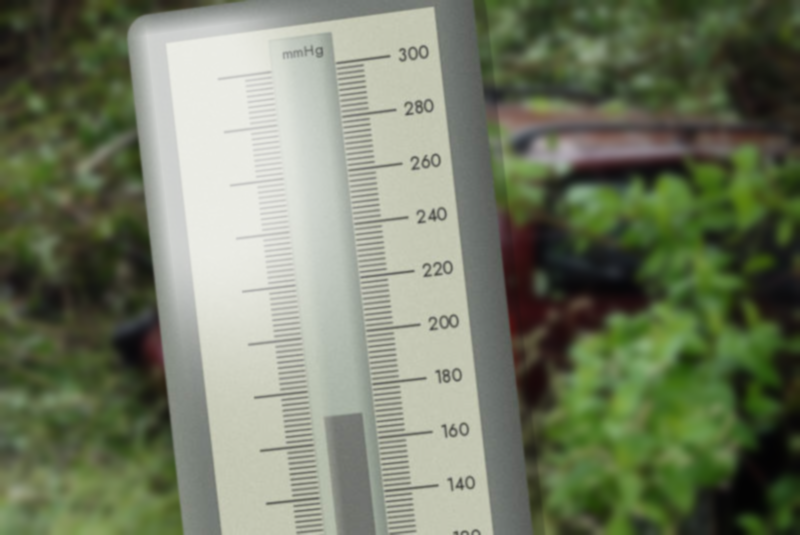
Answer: 170mmHg
